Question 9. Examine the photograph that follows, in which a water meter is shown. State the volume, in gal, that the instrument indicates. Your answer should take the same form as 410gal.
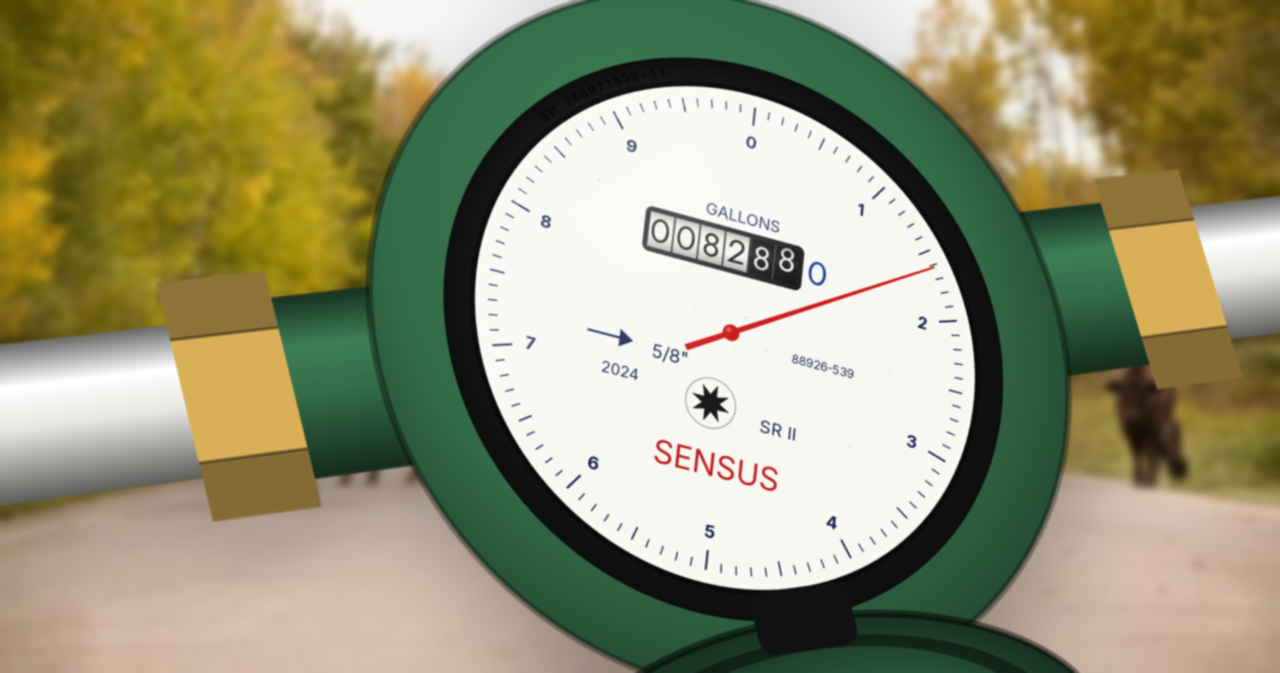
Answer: 82881.6gal
